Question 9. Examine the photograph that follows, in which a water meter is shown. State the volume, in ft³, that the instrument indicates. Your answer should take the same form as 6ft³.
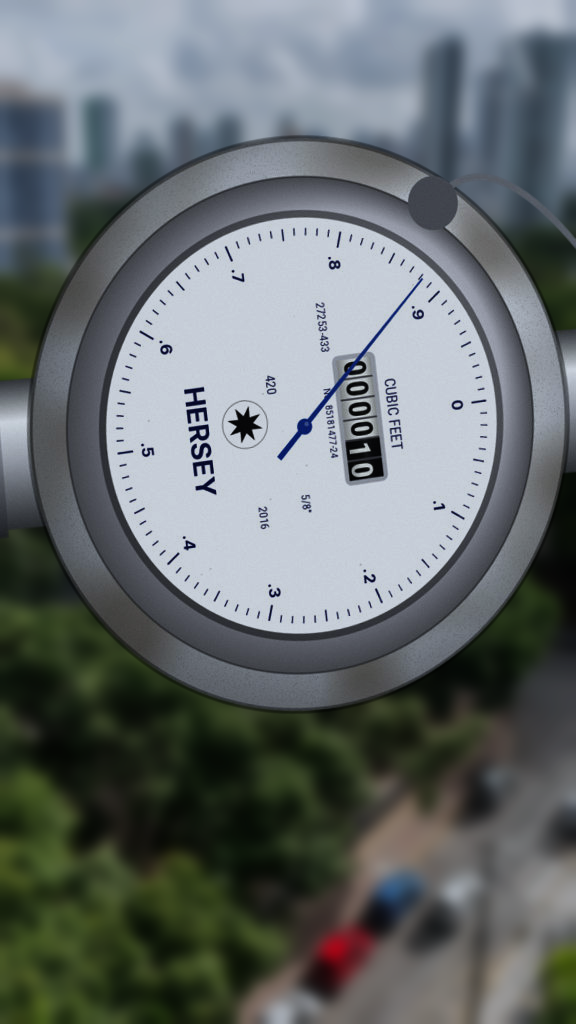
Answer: 9.88ft³
